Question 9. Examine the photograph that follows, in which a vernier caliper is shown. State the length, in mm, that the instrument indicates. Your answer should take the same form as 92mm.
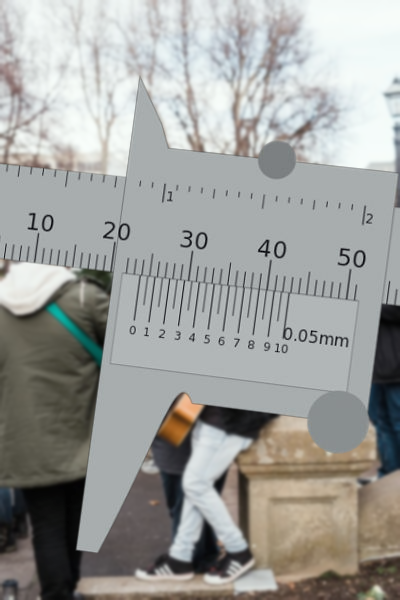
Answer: 23.8mm
